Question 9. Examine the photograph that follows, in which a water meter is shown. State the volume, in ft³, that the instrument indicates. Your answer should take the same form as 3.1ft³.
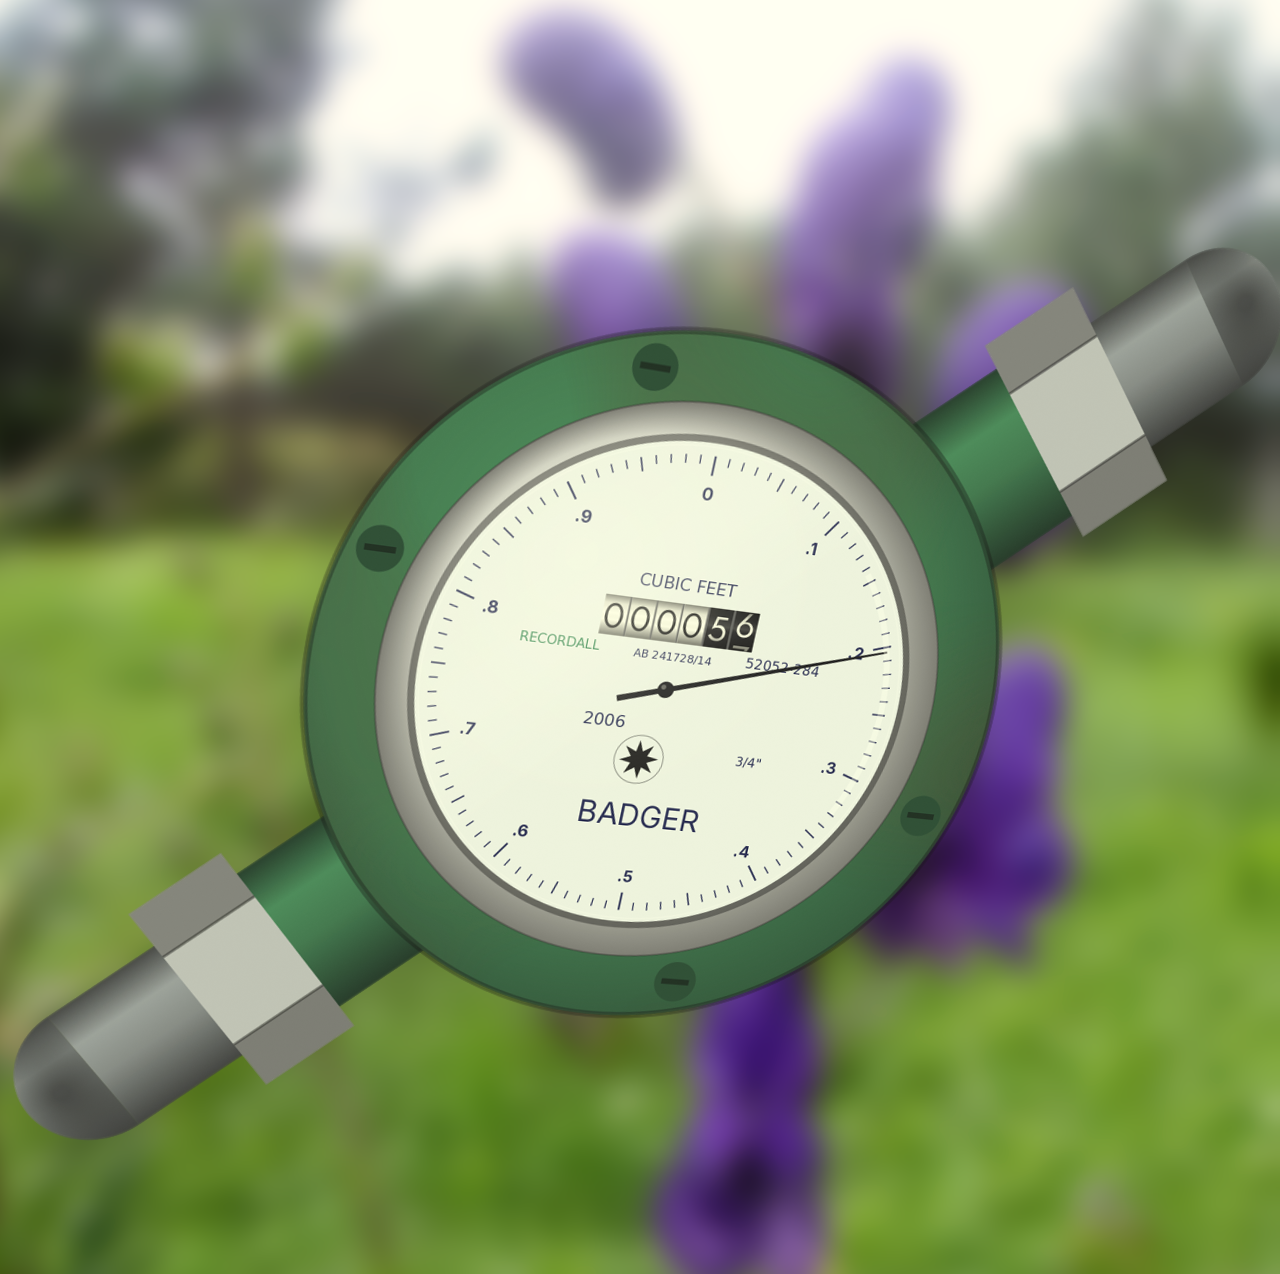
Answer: 56.20ft³
